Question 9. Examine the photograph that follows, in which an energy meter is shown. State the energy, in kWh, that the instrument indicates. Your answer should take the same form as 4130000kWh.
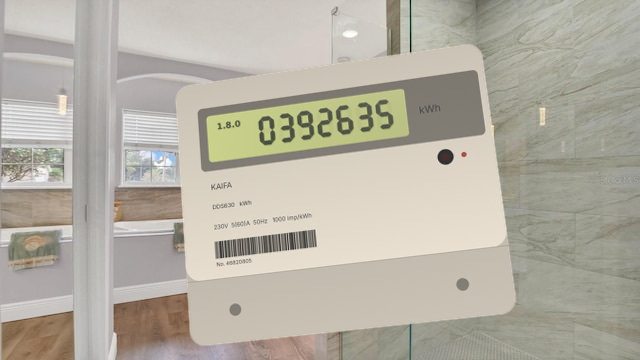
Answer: 392635kWh
